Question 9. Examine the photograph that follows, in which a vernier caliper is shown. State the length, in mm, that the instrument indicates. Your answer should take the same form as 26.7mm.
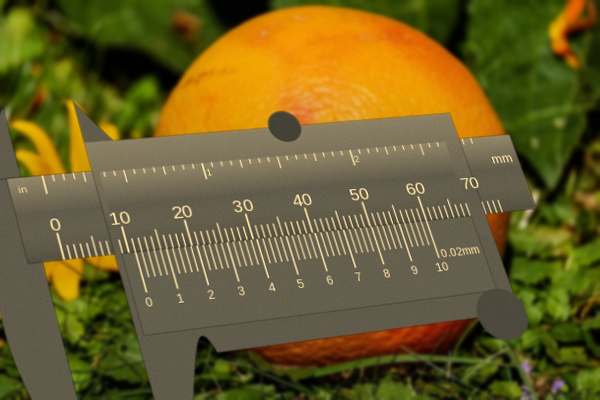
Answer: 11.0mm
